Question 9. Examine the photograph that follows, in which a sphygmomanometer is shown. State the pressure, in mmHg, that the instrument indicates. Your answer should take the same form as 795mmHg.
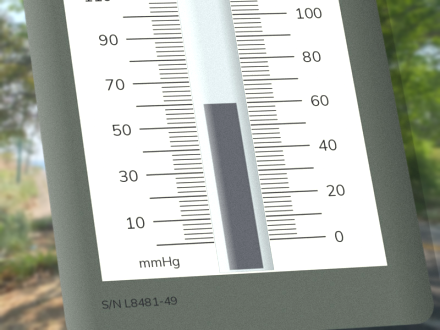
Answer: 60mmHg
